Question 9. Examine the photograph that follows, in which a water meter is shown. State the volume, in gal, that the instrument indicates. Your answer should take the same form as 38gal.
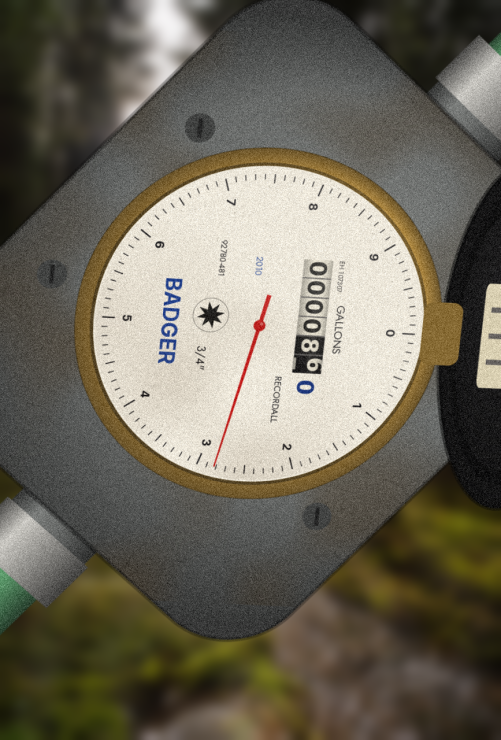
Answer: 862.8gal
